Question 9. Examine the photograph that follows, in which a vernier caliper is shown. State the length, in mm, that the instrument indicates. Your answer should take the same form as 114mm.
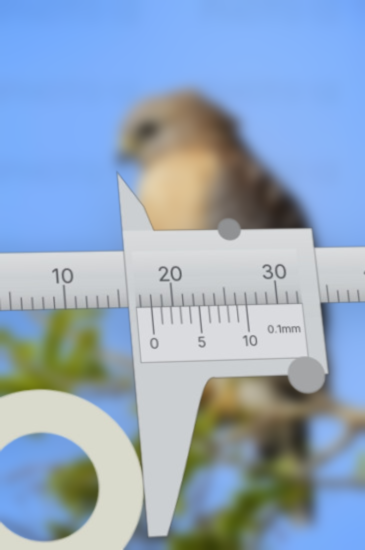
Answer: 18.0mm
